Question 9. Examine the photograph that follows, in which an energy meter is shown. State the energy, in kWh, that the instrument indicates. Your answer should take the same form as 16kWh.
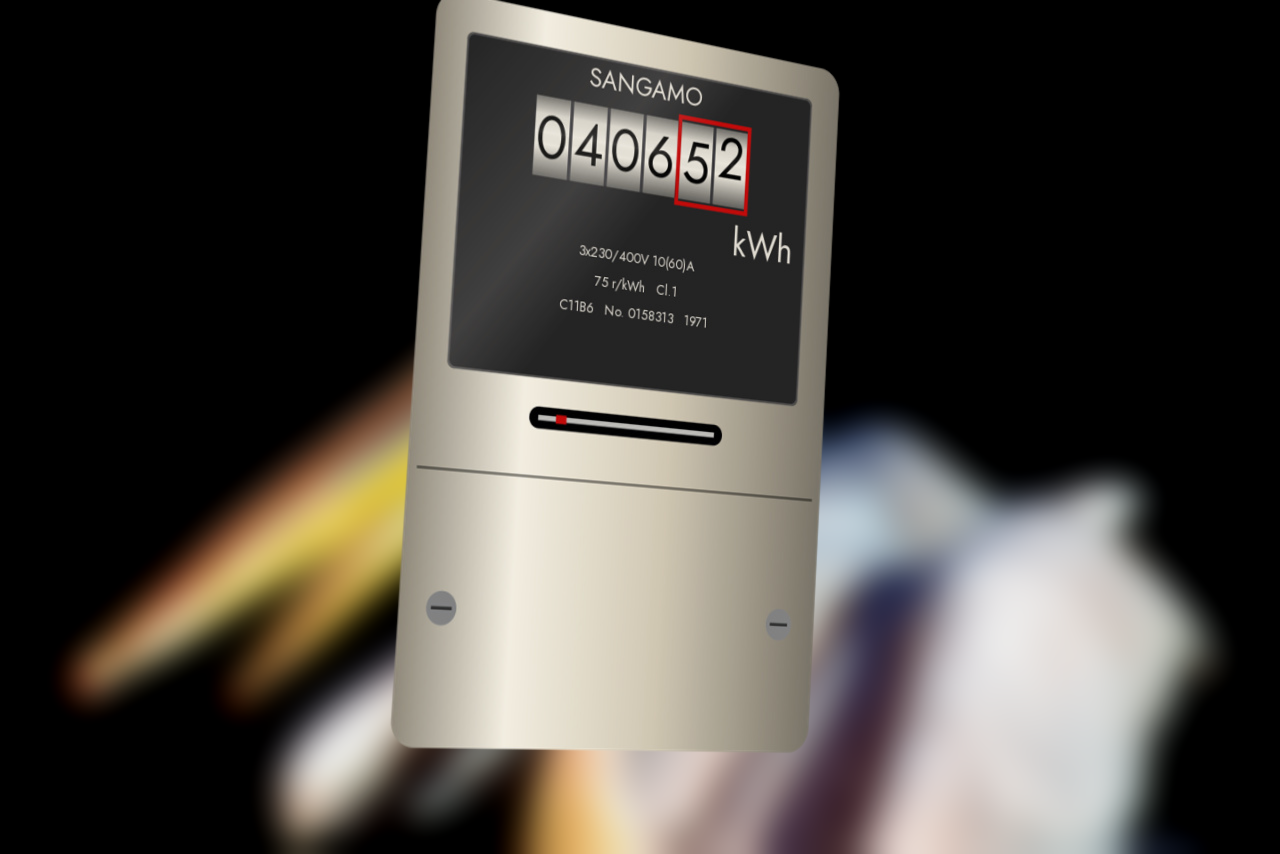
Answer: 406.52kWh
